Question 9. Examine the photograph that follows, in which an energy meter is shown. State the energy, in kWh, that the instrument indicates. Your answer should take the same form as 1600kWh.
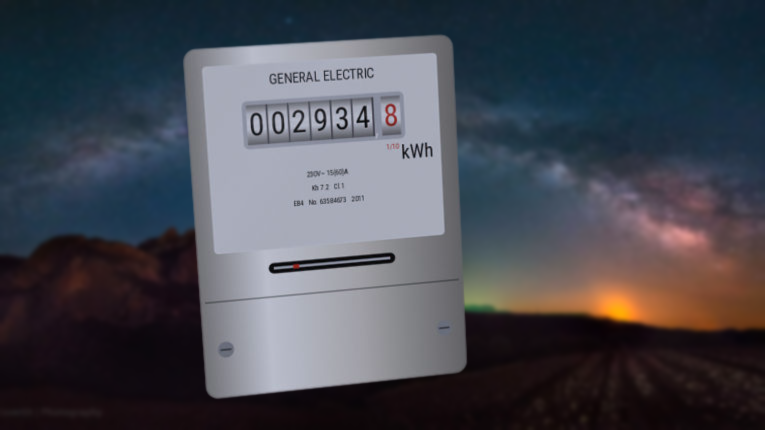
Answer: 2934.8kWh
